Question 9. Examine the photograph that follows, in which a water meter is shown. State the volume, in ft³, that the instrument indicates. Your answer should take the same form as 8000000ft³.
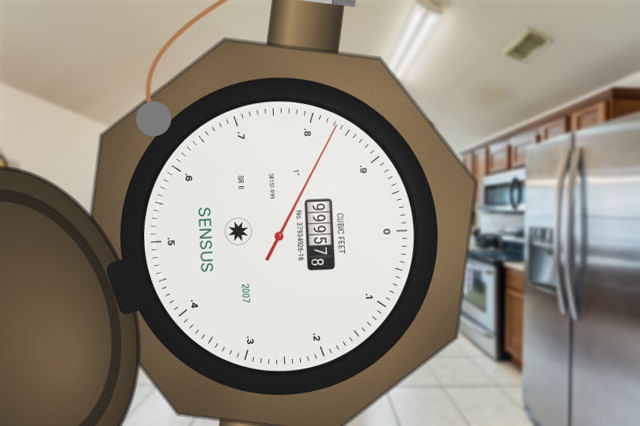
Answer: 999577.83ft³
